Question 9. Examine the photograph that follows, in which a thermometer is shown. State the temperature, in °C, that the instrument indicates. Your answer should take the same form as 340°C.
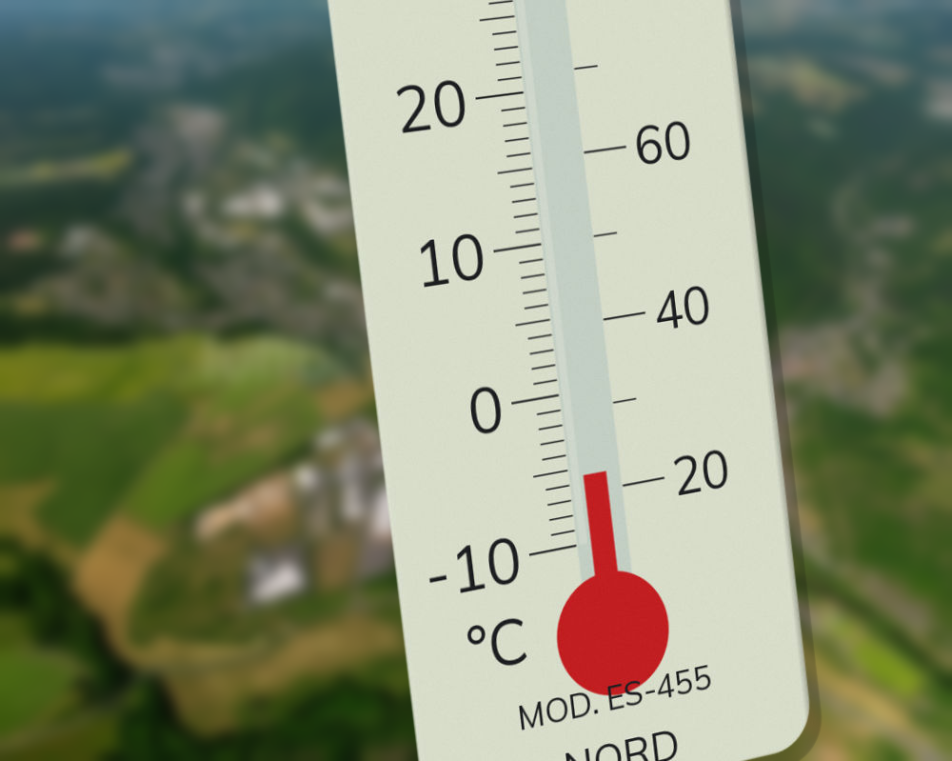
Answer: -5.5°C
